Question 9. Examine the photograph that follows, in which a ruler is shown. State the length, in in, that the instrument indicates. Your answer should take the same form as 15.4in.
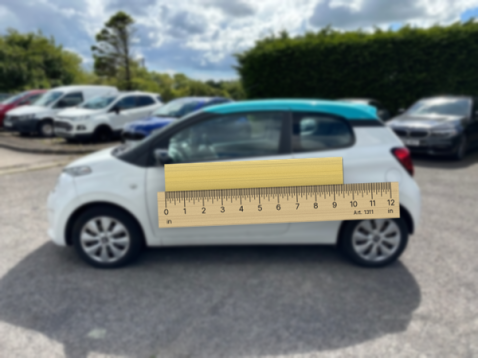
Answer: 9.5in
